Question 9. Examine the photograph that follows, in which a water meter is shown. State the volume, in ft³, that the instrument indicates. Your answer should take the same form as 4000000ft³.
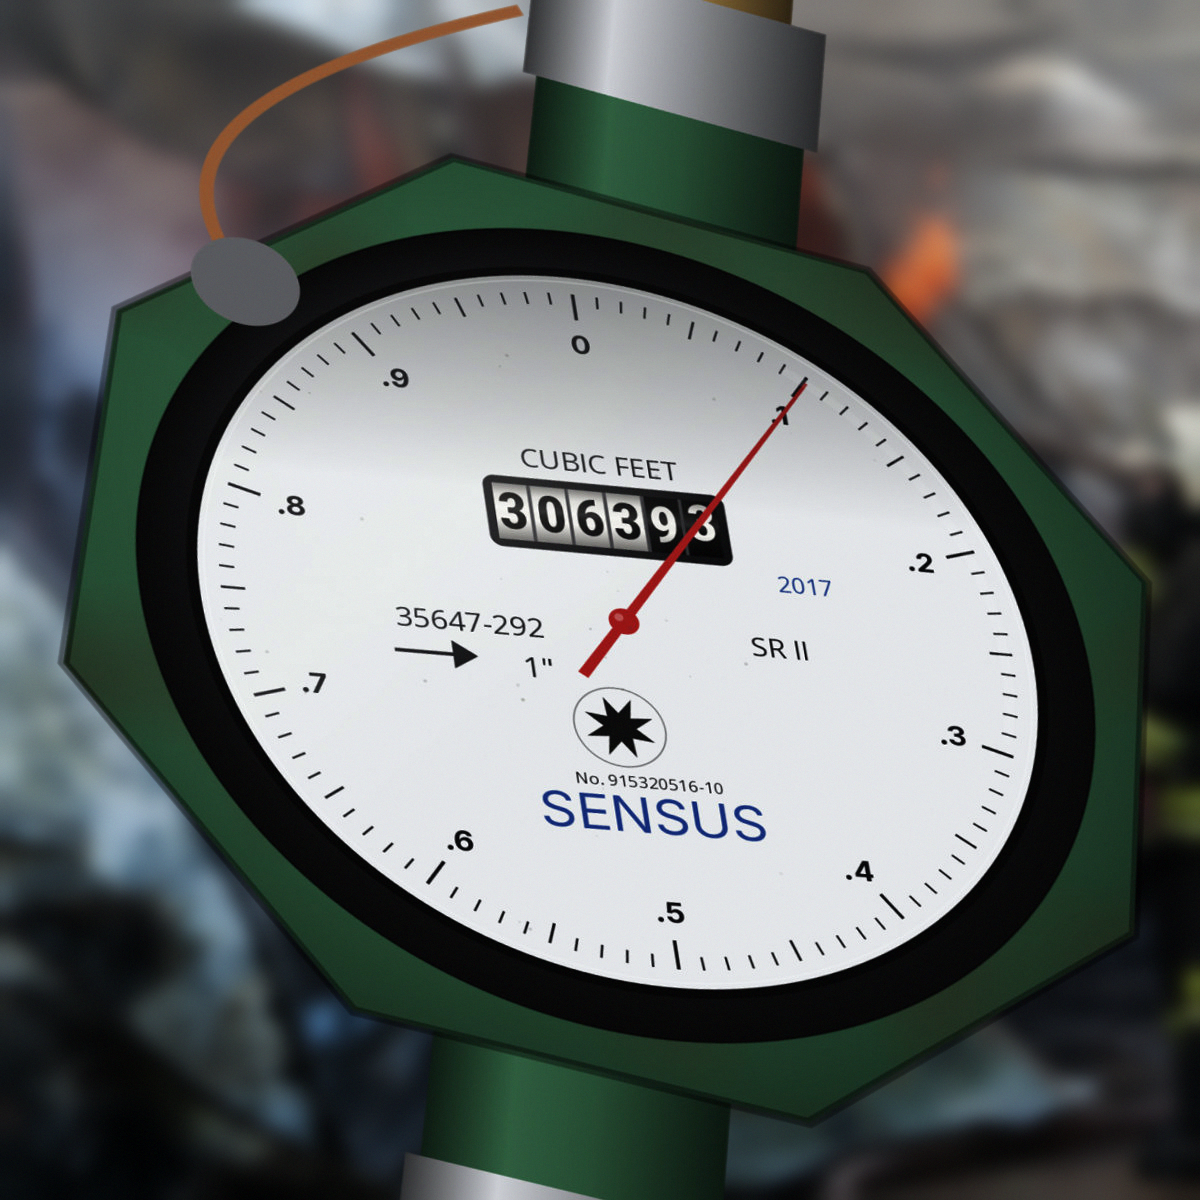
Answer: 306393.10ft³
